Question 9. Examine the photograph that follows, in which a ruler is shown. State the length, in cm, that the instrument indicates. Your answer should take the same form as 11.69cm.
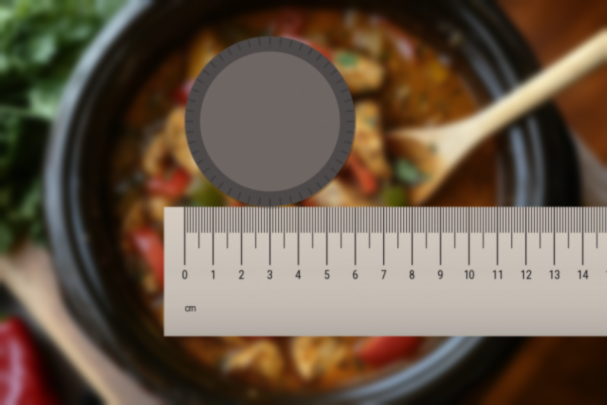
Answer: 6cm
